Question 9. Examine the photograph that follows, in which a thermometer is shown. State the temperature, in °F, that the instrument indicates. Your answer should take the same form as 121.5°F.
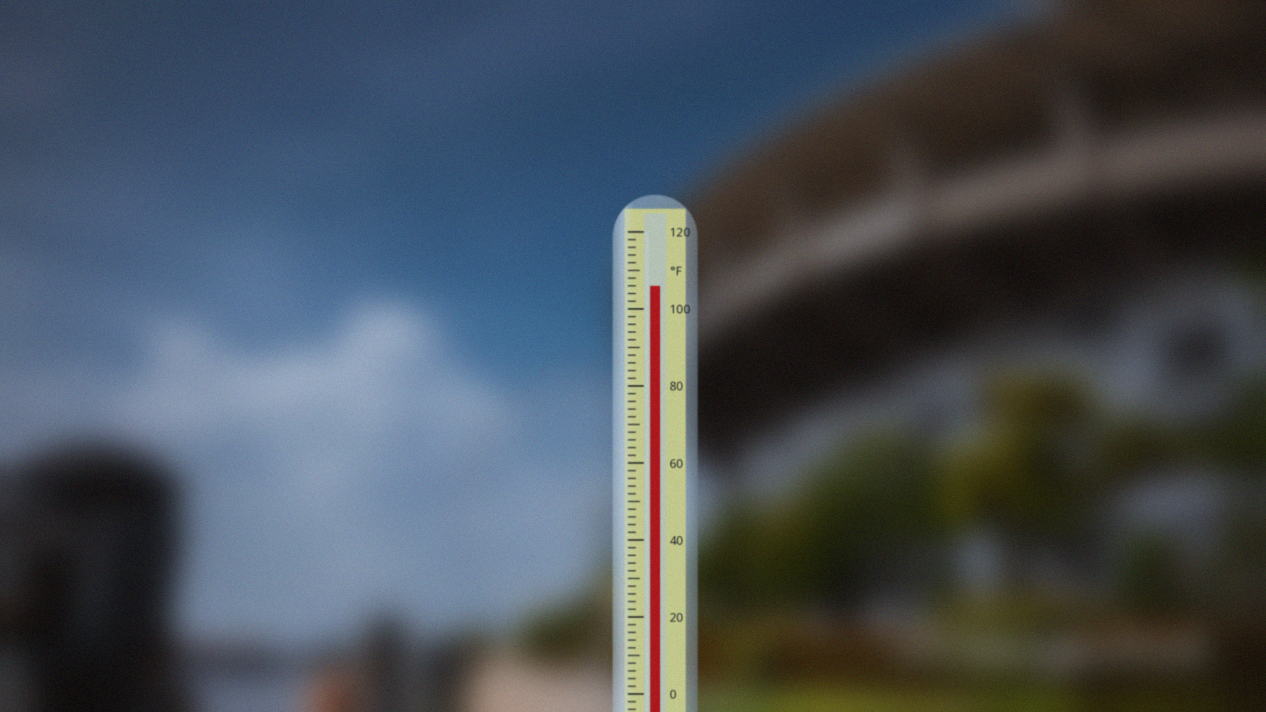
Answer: 106°F
